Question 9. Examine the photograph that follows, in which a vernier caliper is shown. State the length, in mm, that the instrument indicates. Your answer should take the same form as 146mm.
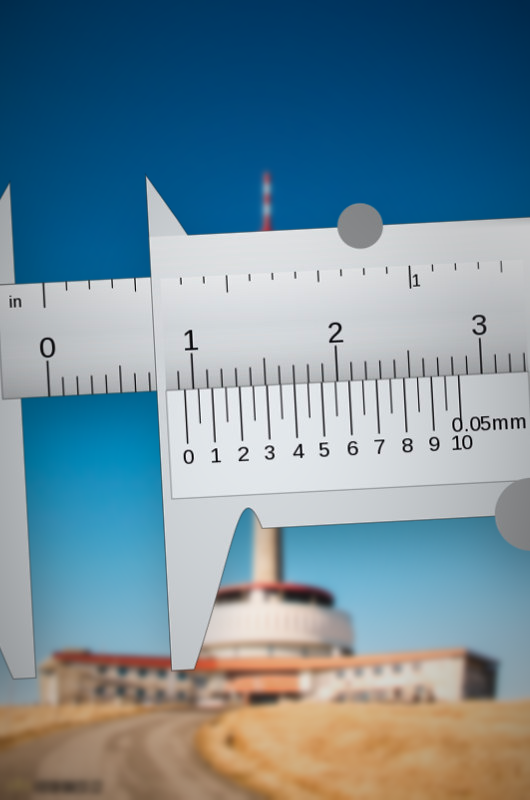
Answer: 9.4mm
